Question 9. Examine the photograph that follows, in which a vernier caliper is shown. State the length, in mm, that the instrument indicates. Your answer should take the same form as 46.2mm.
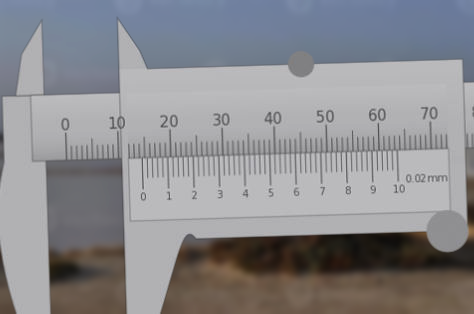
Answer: 14.5mm
